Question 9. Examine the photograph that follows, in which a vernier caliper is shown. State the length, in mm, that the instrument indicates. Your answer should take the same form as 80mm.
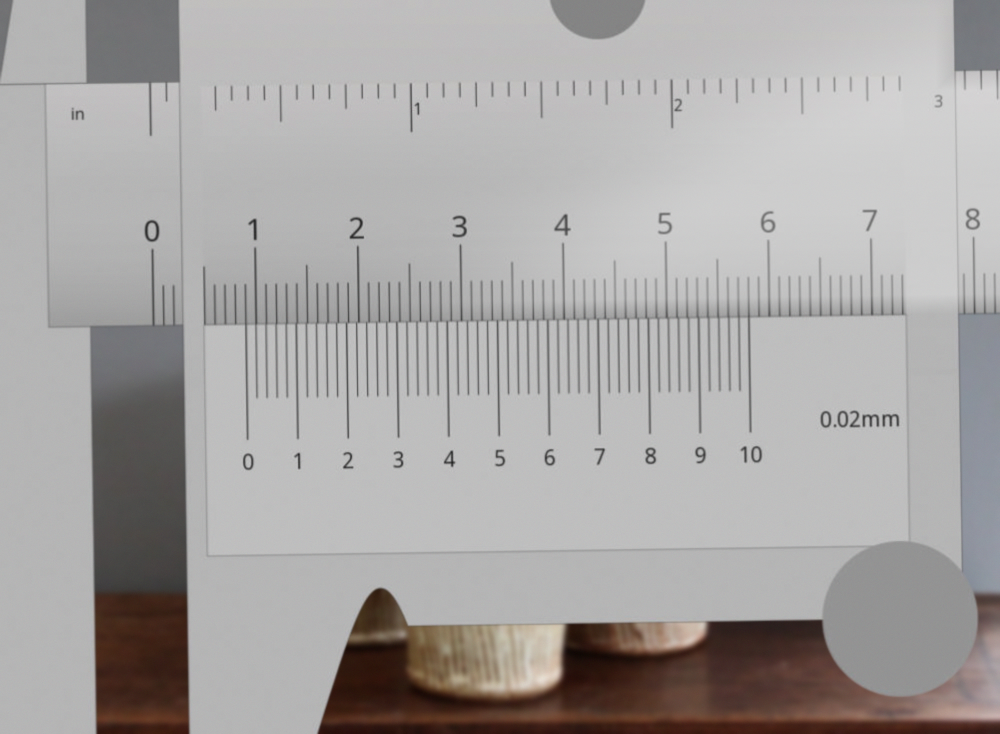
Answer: 9.0mm
